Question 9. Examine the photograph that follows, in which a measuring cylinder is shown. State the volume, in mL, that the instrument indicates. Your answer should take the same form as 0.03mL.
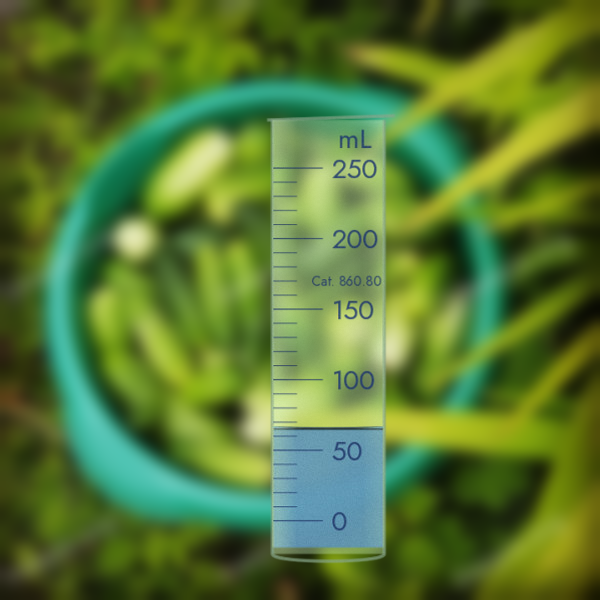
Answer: 65mL
